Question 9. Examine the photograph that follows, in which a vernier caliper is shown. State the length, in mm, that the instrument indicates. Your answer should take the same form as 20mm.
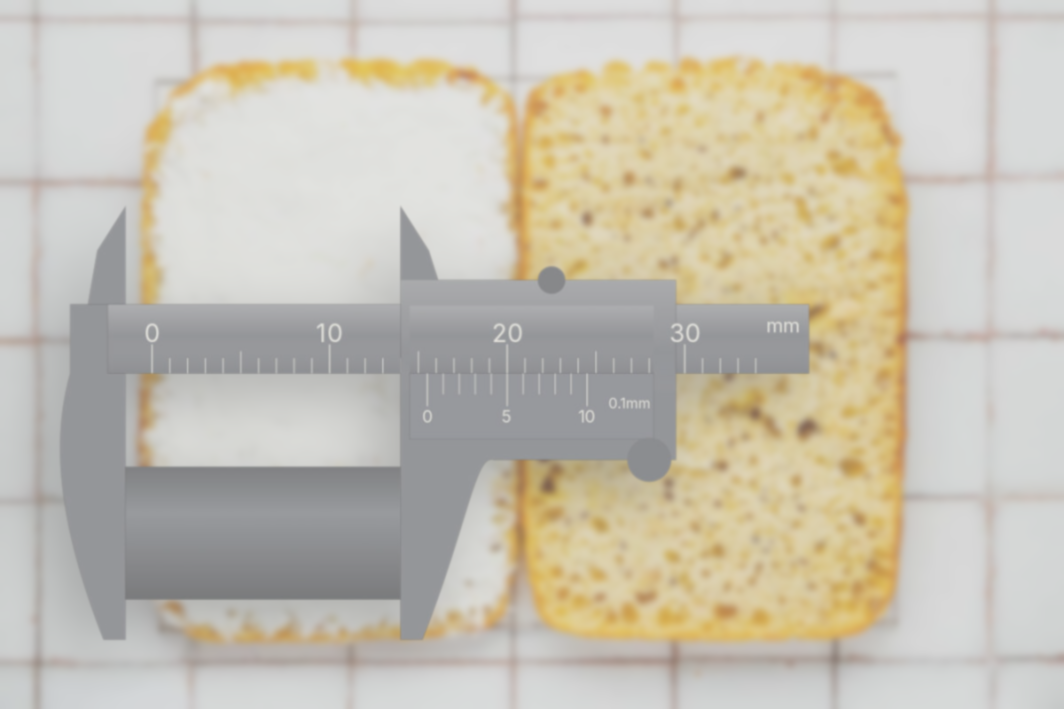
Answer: 15.5mm
